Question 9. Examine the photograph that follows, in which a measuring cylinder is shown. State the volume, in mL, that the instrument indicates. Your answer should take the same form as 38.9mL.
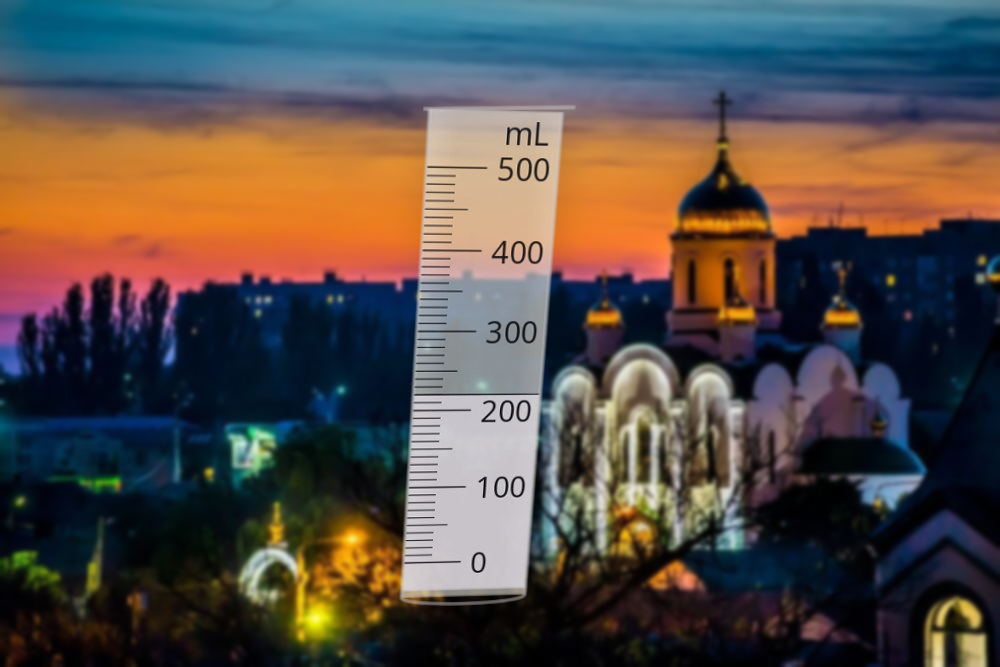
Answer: 220mL
